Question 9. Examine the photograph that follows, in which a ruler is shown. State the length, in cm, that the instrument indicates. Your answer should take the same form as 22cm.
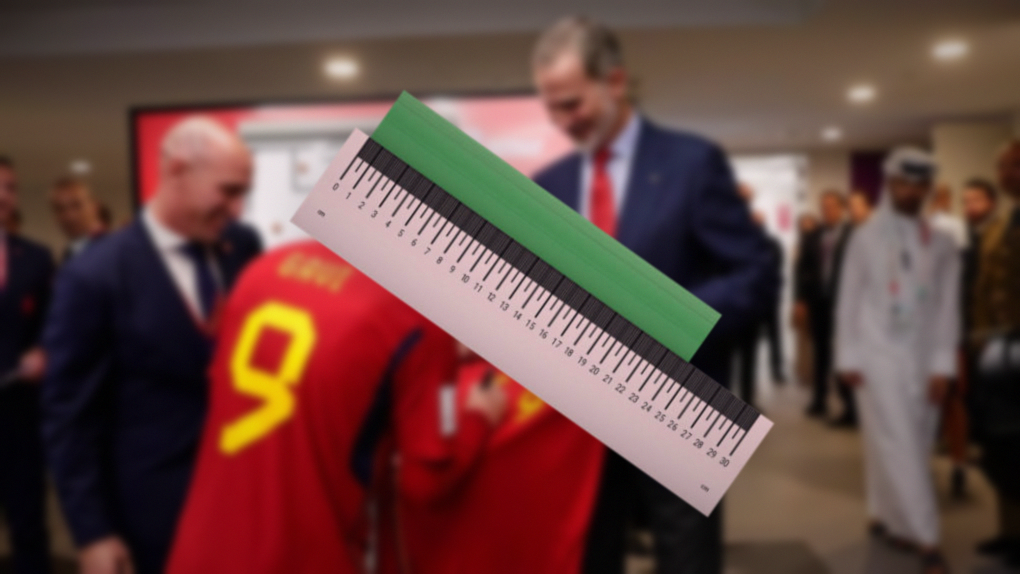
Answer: 24.5cm
